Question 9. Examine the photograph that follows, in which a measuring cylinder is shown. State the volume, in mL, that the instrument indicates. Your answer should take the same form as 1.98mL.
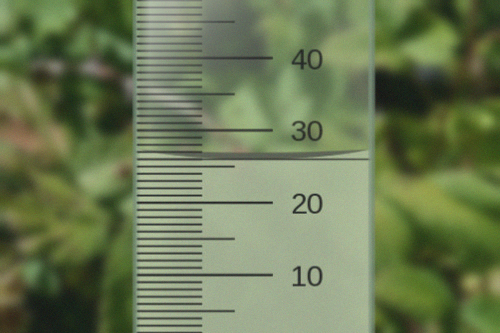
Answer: 26mL
